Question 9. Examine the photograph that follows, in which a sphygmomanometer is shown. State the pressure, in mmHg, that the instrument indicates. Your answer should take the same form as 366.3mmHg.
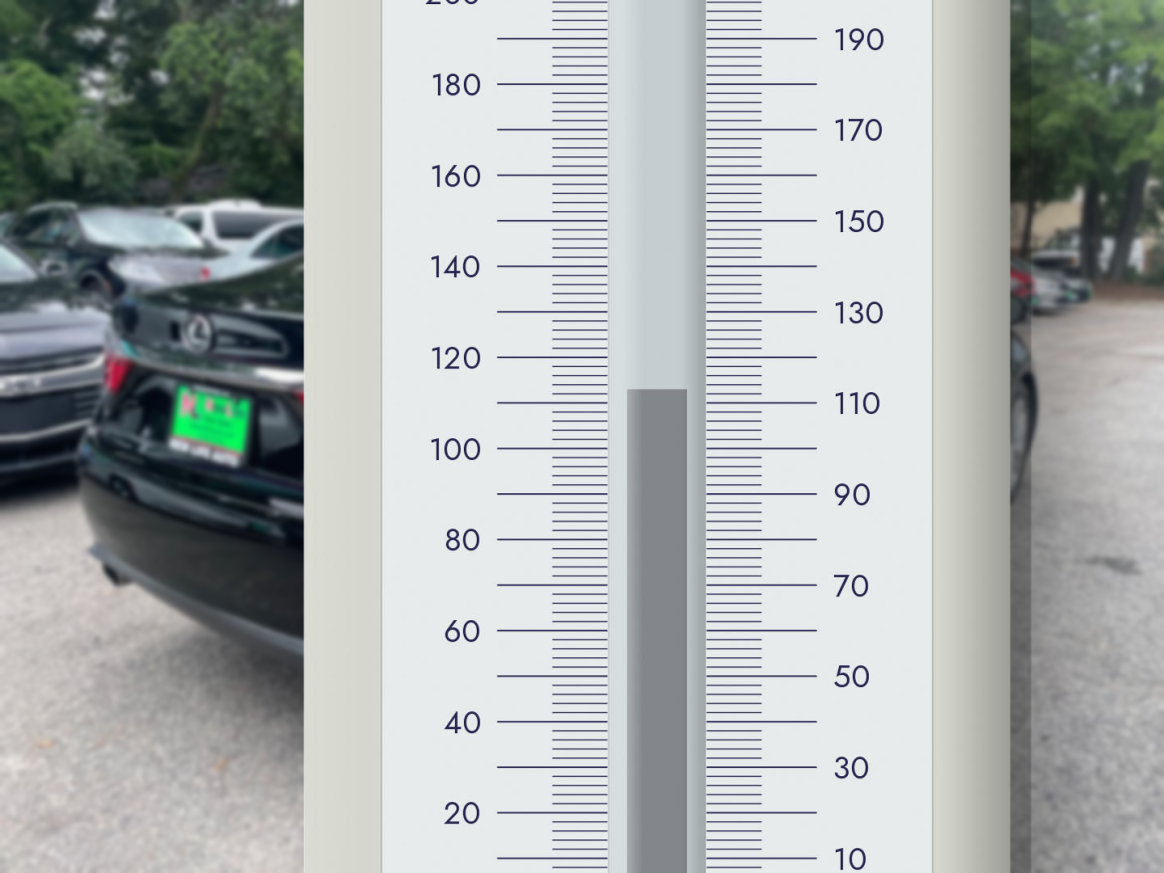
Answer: 113mmHg
